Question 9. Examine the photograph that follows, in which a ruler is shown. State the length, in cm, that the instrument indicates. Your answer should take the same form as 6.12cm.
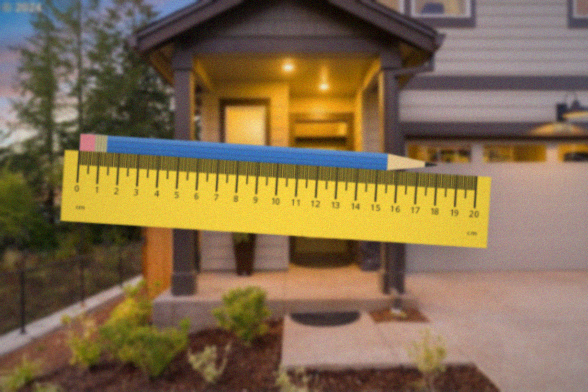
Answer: 18cm
